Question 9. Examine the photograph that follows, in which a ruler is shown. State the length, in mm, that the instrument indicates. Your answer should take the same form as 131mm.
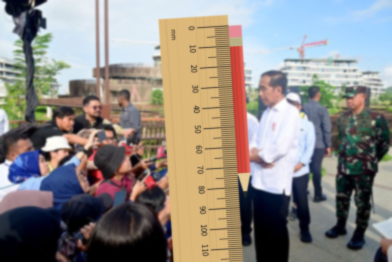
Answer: 85mm
